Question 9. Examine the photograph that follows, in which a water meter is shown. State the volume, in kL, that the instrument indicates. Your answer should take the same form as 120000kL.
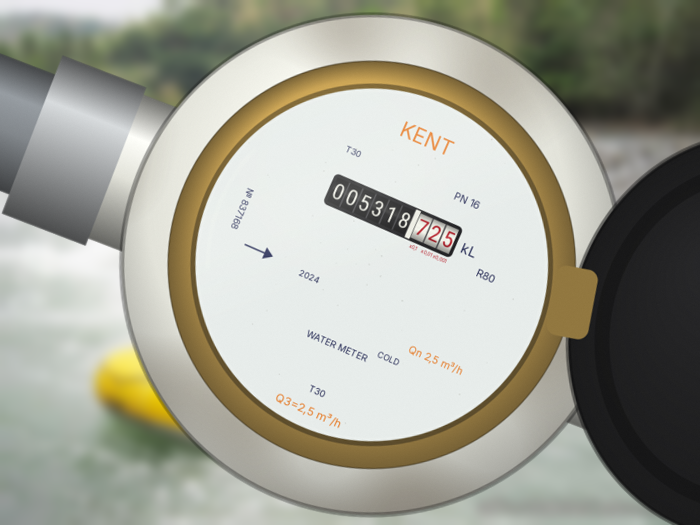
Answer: 5318.725kL
